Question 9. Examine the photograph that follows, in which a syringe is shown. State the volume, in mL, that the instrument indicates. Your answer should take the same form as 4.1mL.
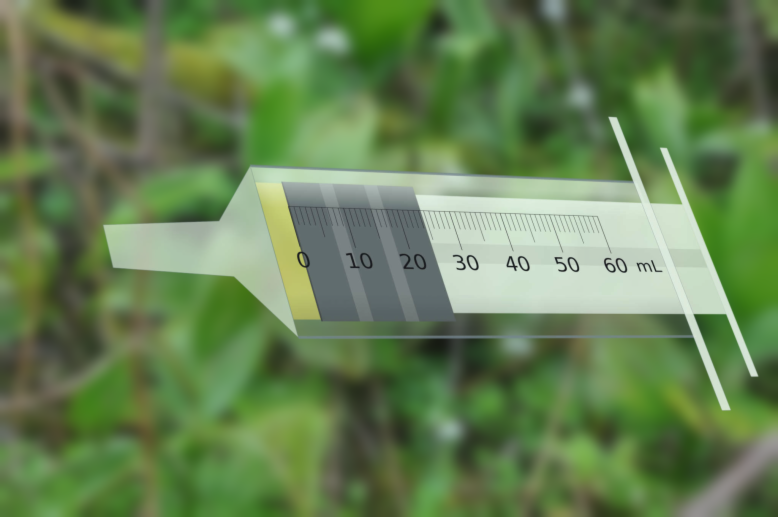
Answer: 0mL
